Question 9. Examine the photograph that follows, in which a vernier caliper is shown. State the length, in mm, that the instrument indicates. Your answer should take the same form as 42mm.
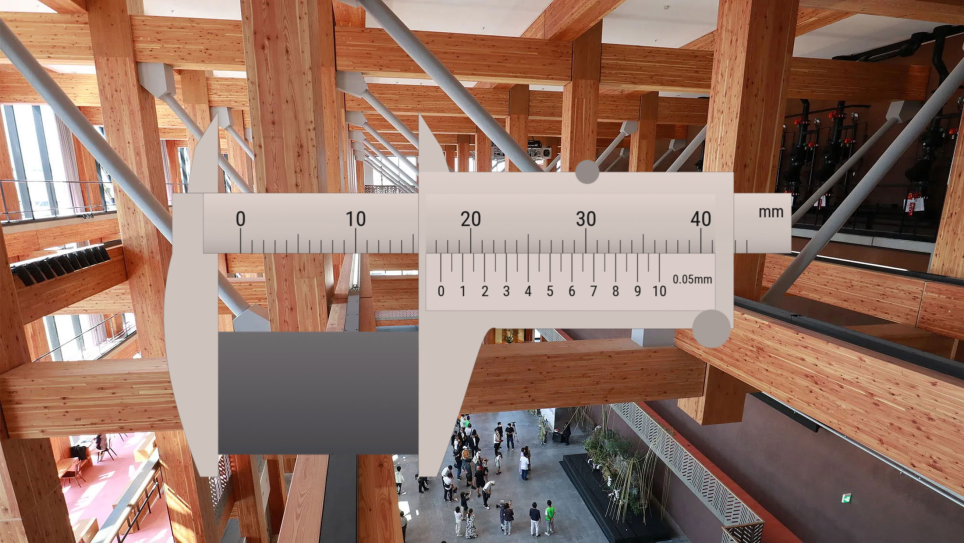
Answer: 17.4mm
